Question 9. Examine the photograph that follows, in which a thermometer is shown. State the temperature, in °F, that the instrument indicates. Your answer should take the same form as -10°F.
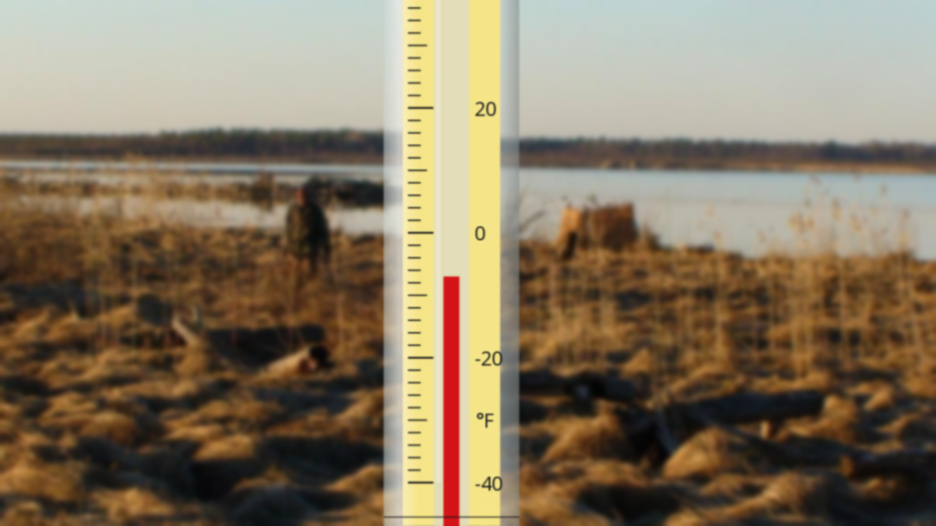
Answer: -7°F
